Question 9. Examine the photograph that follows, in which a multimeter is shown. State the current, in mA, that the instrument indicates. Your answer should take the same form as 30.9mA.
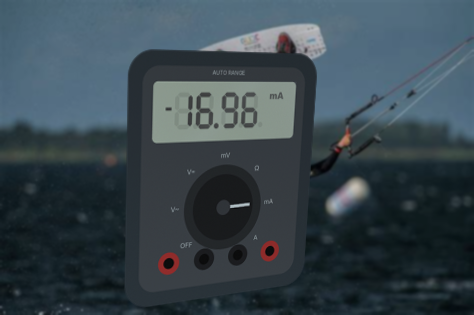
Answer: -16.96mA
